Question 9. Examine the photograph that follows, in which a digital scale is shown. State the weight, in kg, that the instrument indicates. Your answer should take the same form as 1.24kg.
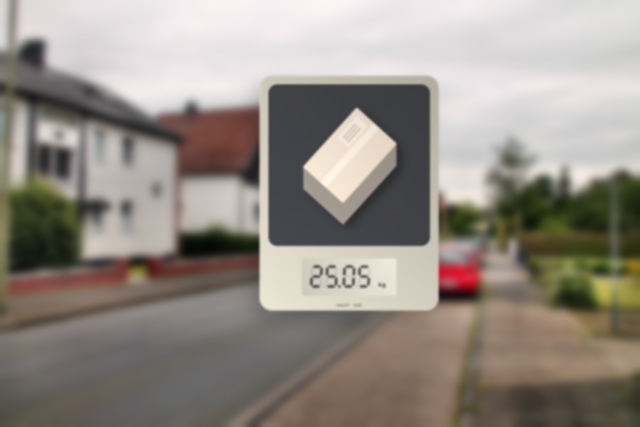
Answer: 25.05kg
